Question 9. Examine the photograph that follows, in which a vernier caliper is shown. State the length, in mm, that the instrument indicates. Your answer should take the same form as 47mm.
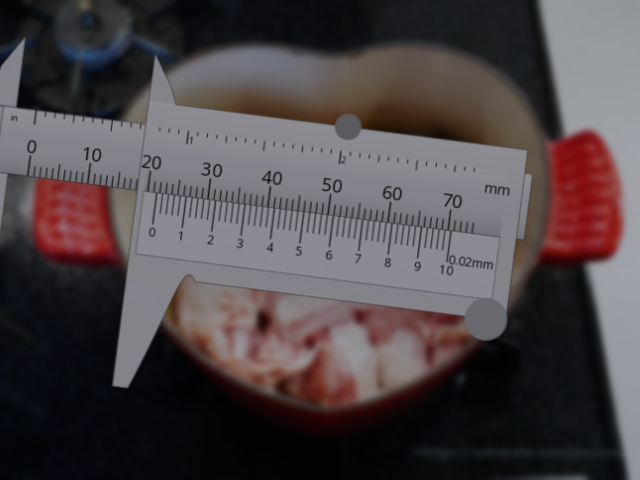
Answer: 21.5mm
